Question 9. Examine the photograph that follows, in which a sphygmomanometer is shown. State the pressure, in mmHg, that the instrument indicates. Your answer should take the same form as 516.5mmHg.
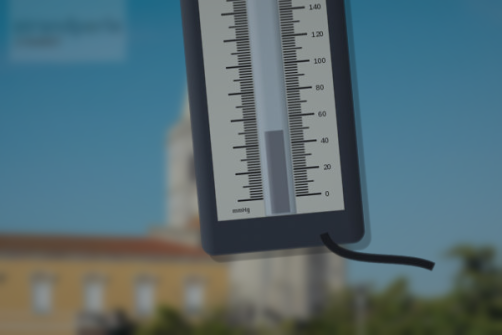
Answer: 50mmHg
